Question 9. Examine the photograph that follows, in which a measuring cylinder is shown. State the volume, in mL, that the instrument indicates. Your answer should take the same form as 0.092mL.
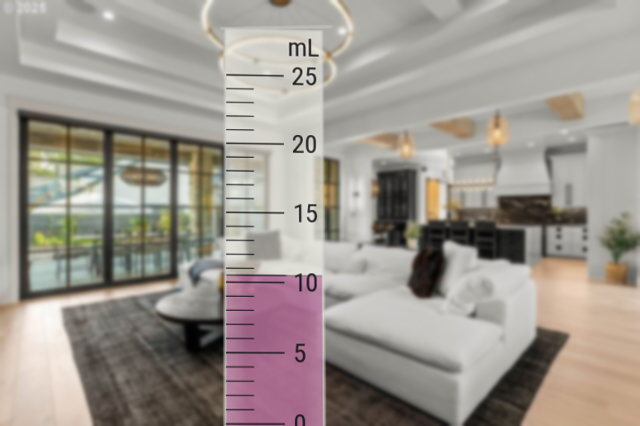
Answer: 10.5mL
